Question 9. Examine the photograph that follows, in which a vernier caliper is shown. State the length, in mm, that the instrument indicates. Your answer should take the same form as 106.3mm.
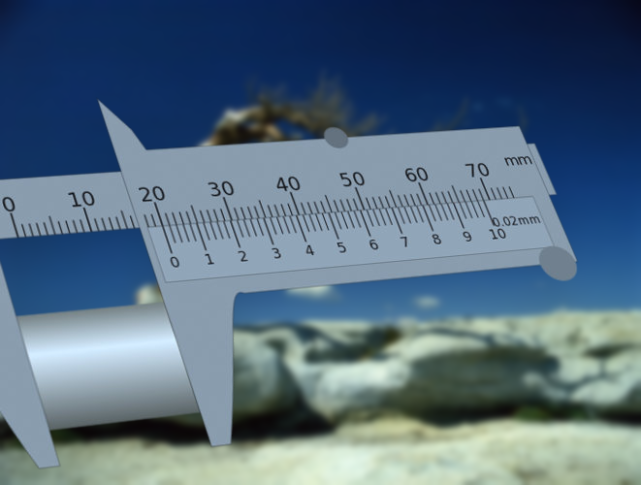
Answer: 20.0mm
